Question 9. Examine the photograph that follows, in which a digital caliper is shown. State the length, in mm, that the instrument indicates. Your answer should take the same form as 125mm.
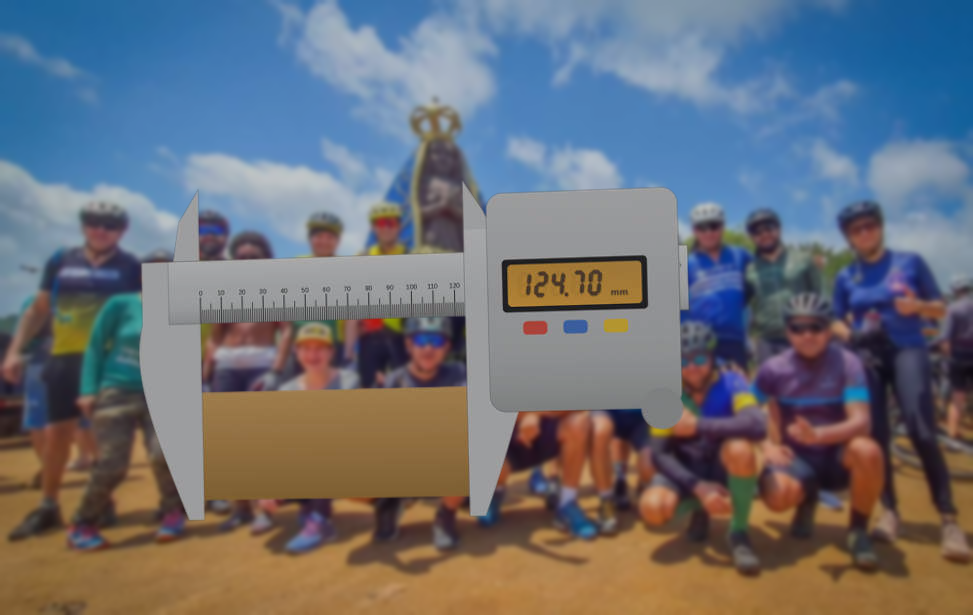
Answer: 124.70mm
